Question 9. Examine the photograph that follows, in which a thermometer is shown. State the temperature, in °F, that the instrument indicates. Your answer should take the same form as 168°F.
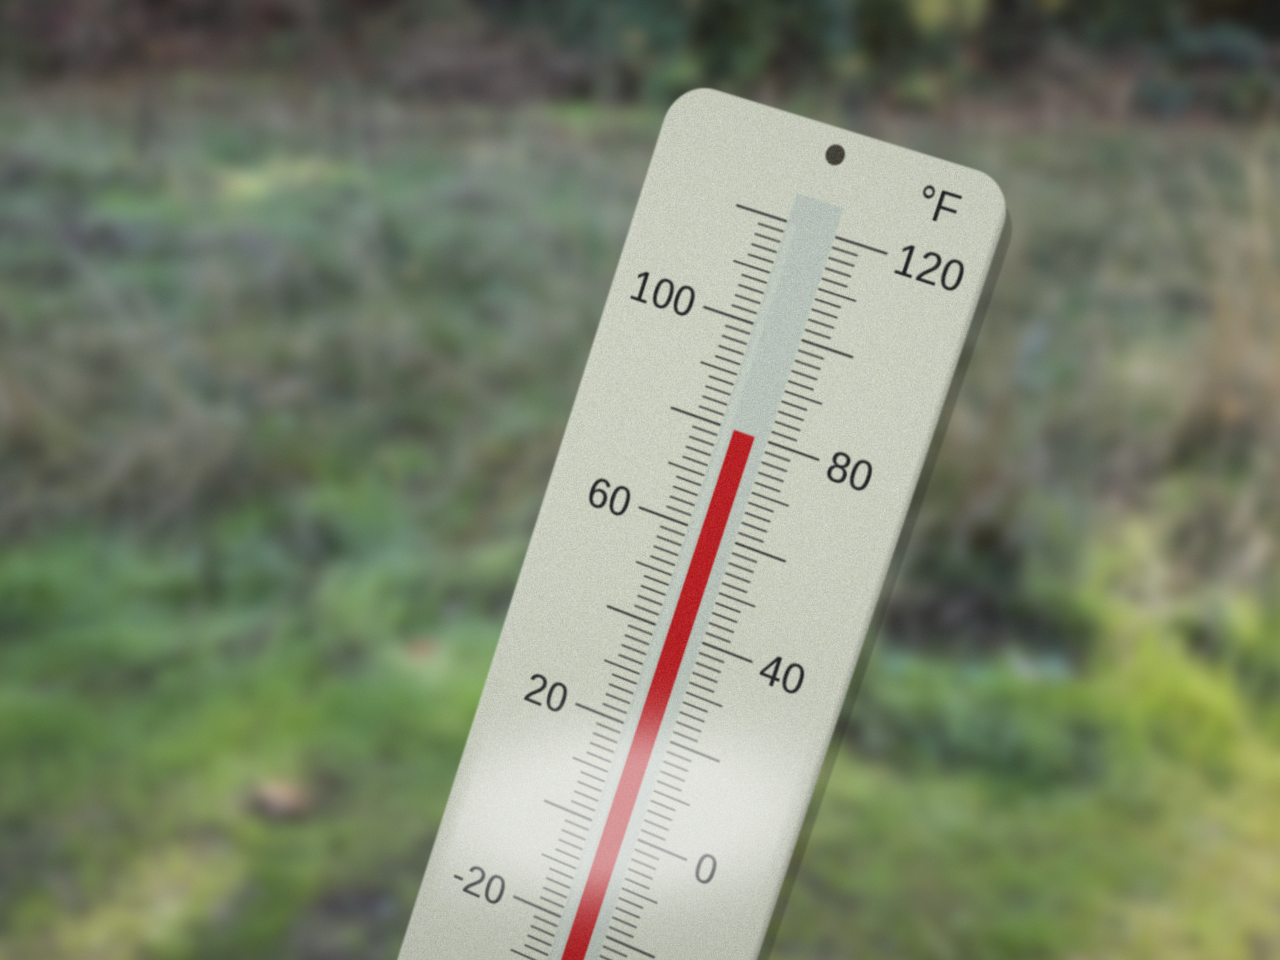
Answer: 80°F
